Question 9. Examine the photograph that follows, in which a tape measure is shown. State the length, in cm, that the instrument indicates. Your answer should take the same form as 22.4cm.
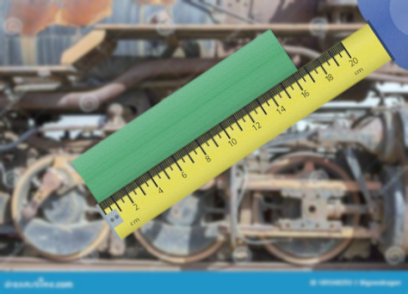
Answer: 16.5cm
